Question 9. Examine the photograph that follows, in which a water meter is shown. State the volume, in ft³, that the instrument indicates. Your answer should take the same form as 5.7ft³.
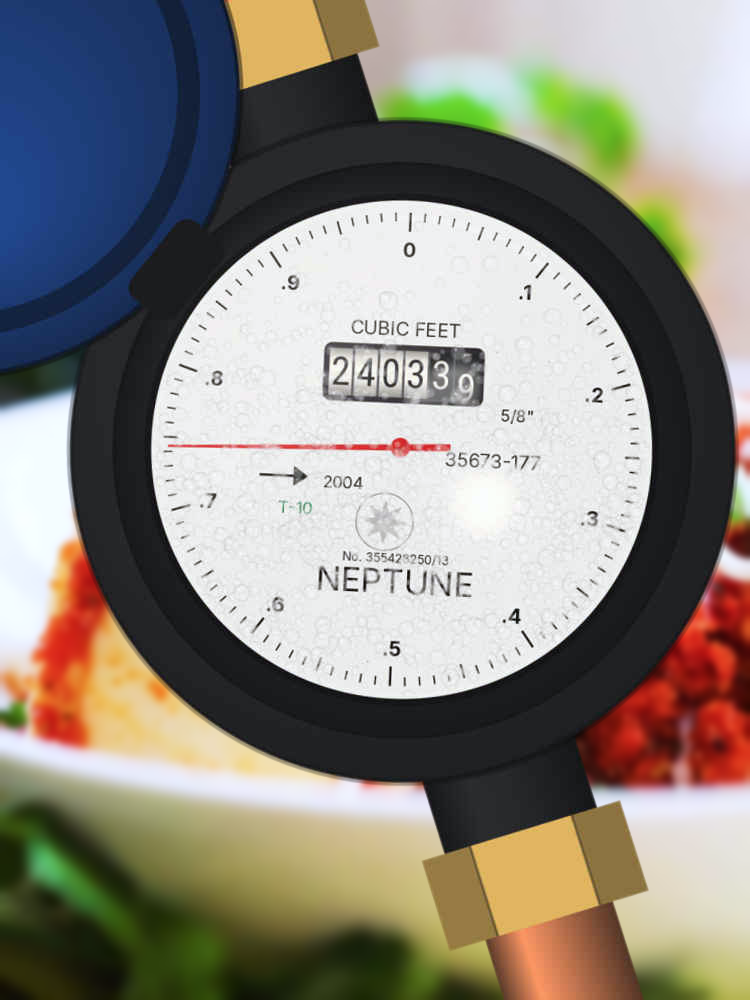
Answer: 240338.74ft³
